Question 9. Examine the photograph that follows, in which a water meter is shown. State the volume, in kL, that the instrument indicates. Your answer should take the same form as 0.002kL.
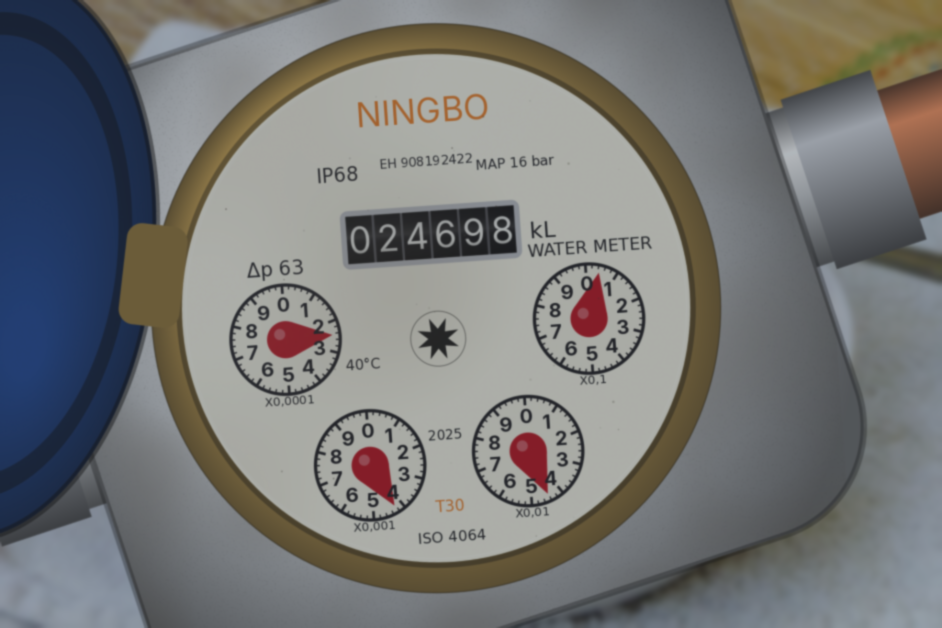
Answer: 24698.0442kL
